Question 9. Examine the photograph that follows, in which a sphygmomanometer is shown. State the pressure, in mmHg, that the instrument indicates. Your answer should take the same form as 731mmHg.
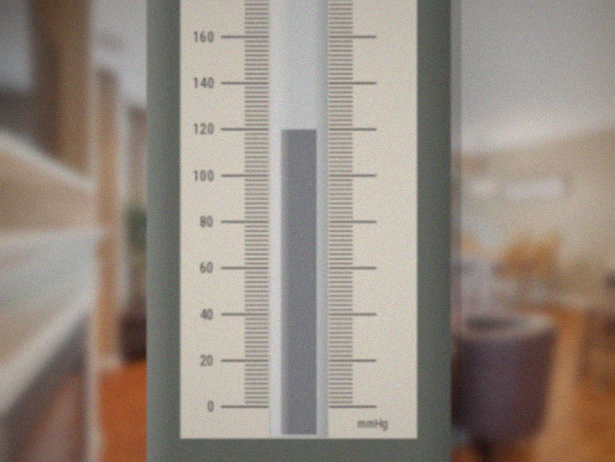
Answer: 120mmHg
